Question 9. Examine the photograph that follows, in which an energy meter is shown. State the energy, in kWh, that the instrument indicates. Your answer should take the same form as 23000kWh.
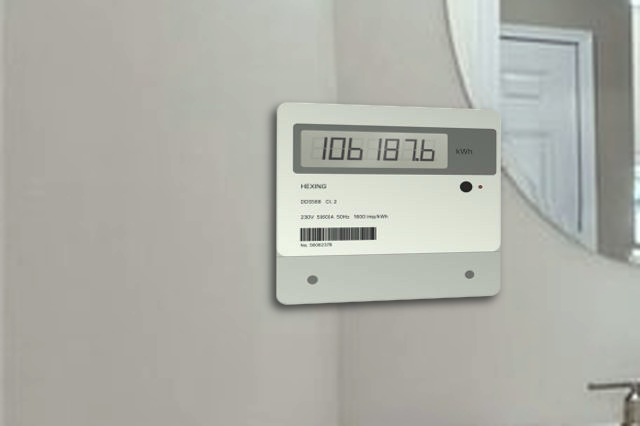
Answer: 106187.6kWh
